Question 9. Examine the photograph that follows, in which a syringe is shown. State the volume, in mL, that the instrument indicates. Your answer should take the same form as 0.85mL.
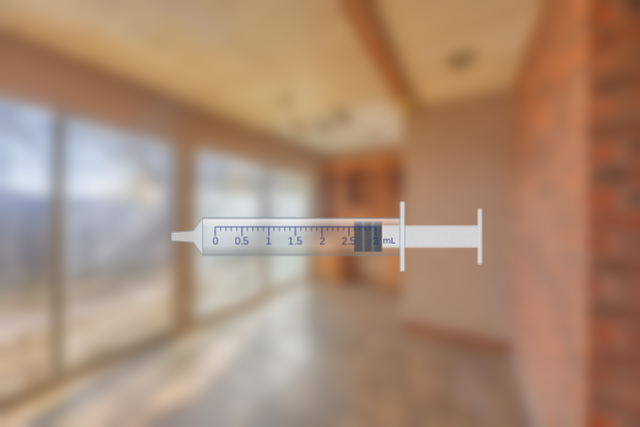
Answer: 2.6mL
